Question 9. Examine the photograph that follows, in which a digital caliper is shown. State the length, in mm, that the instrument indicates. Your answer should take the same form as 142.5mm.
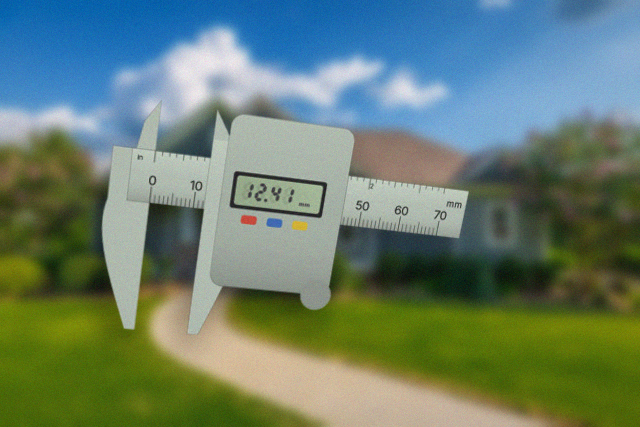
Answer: 12.41mm
